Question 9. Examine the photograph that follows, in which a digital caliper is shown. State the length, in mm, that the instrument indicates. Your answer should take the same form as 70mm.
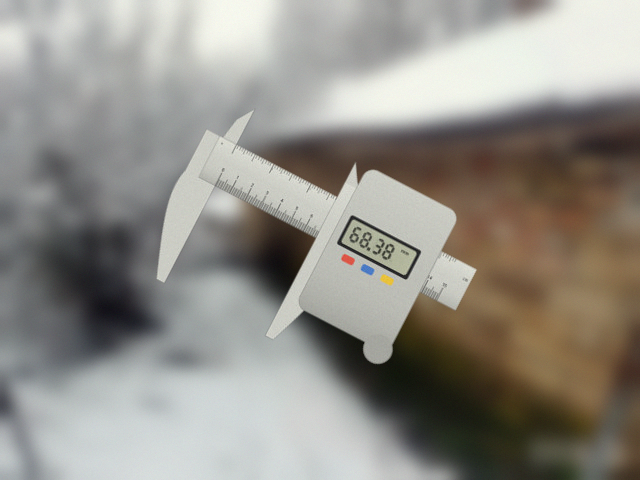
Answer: 68.38mm
